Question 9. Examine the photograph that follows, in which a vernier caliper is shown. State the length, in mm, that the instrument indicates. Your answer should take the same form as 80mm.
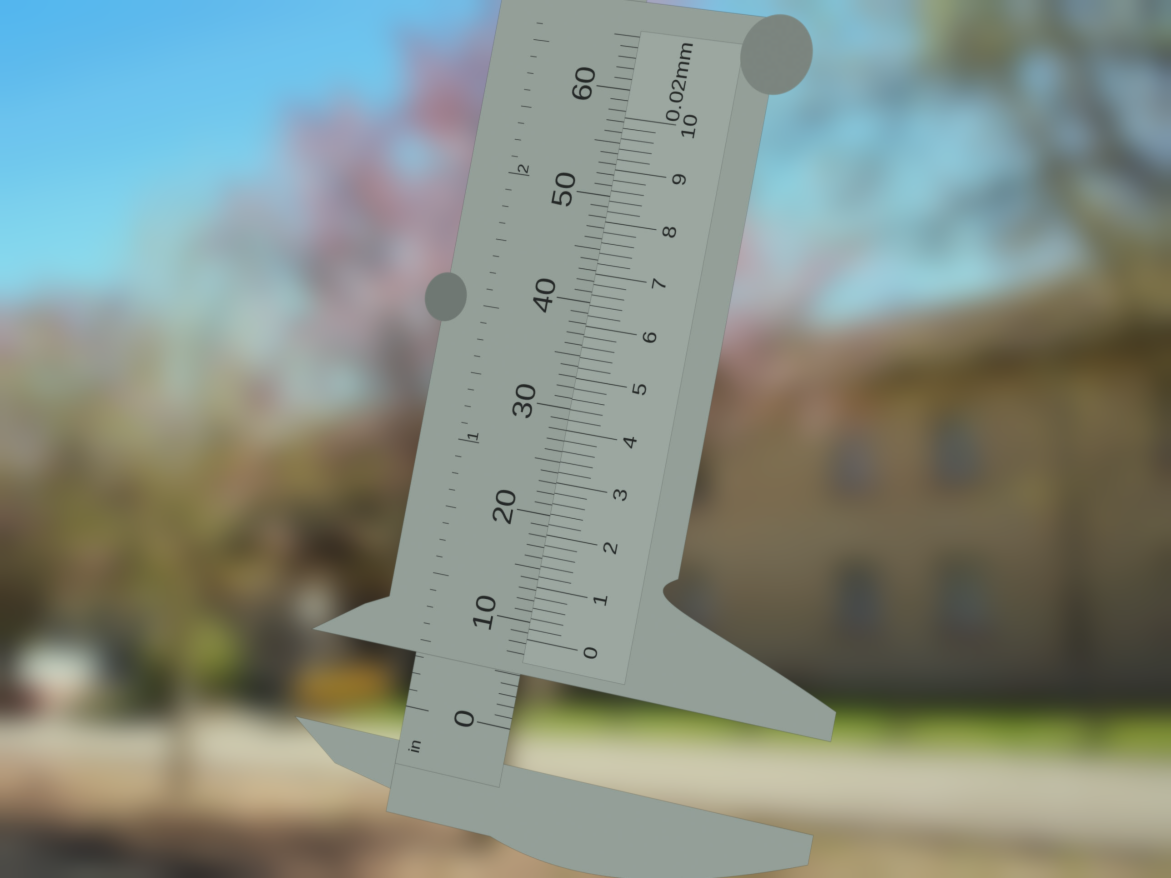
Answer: 8.4mm
